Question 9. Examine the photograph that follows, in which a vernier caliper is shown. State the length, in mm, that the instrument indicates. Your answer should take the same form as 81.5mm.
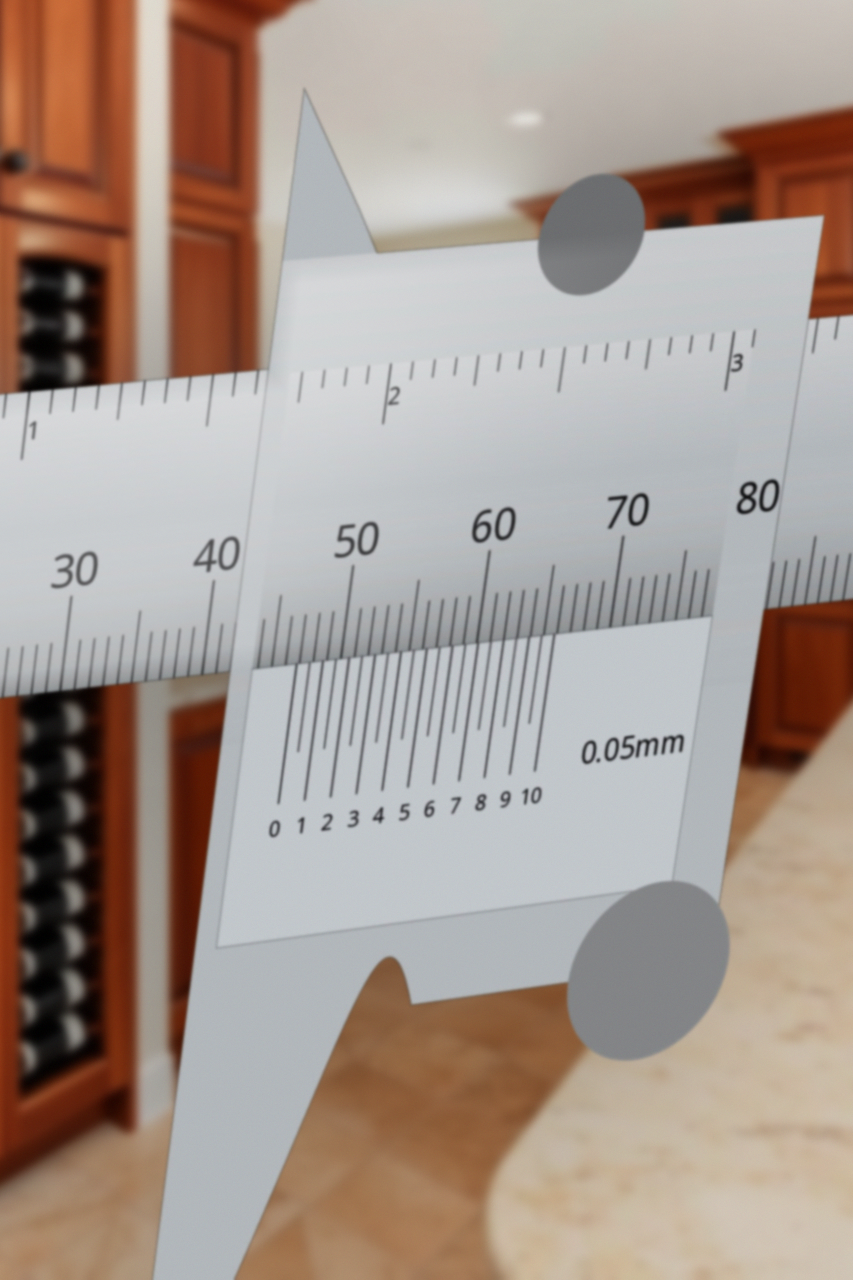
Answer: 46.8mm
